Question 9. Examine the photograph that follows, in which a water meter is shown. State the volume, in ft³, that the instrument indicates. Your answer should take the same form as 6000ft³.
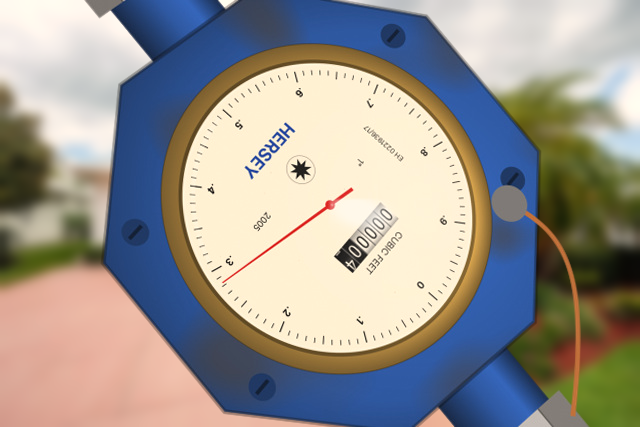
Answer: 4.28ft³
